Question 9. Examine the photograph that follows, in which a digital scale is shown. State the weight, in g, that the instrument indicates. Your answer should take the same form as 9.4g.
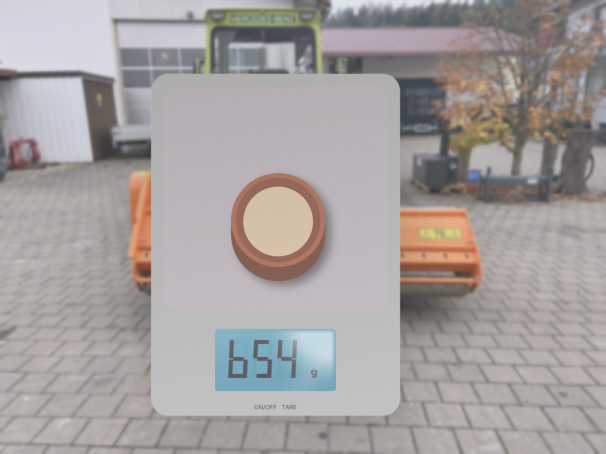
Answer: 654g
